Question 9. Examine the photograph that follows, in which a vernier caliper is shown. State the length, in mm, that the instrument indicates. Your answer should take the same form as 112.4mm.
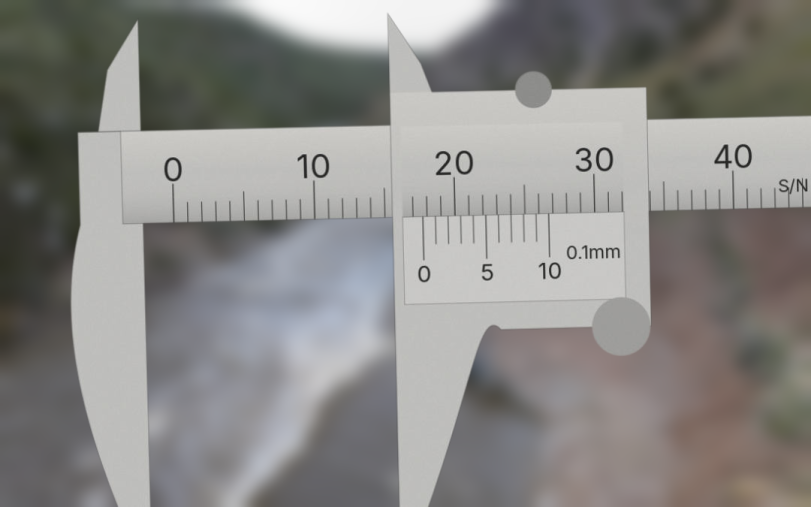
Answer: 17.7mm
